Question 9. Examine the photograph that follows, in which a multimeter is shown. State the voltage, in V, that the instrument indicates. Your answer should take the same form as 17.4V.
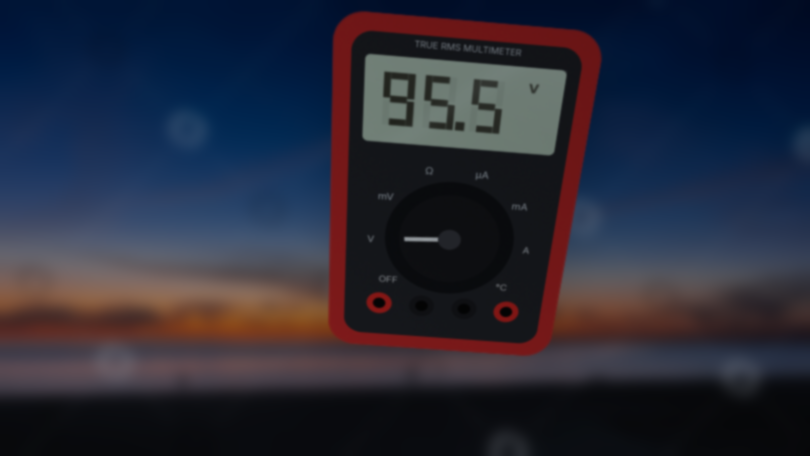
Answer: 95.5V
